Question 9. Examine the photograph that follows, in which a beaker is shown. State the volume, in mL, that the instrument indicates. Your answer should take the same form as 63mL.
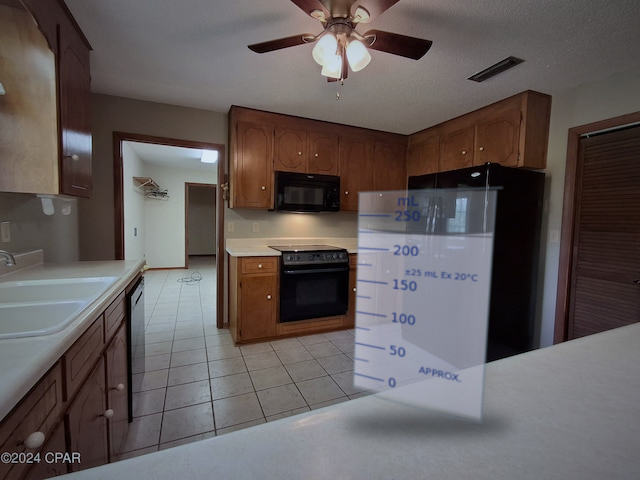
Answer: 225mL
